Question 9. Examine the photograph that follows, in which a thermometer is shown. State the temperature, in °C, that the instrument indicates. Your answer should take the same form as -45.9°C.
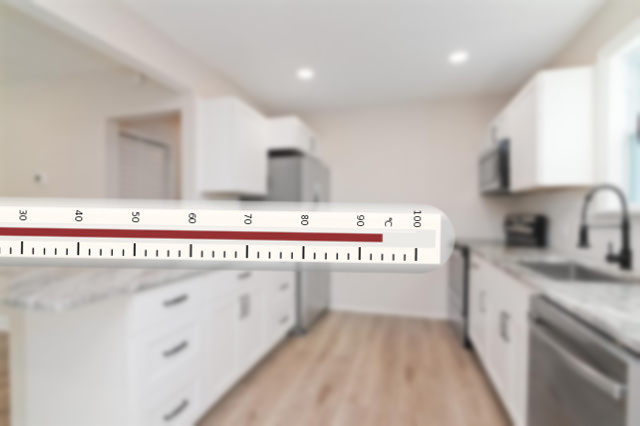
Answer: 94°C
